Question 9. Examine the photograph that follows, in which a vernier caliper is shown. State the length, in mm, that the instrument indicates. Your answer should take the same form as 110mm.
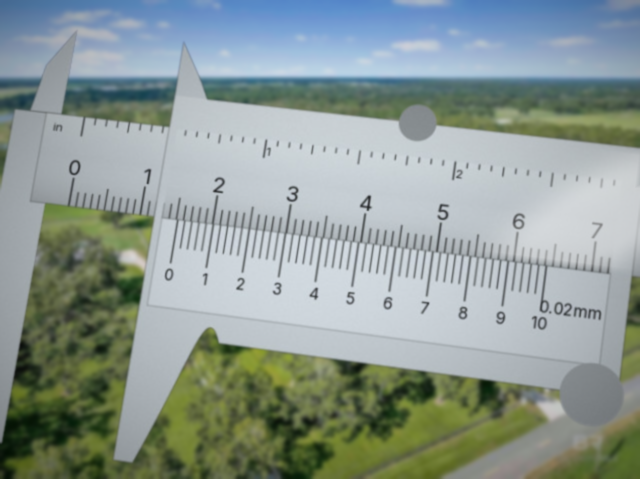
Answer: 15.2mm
